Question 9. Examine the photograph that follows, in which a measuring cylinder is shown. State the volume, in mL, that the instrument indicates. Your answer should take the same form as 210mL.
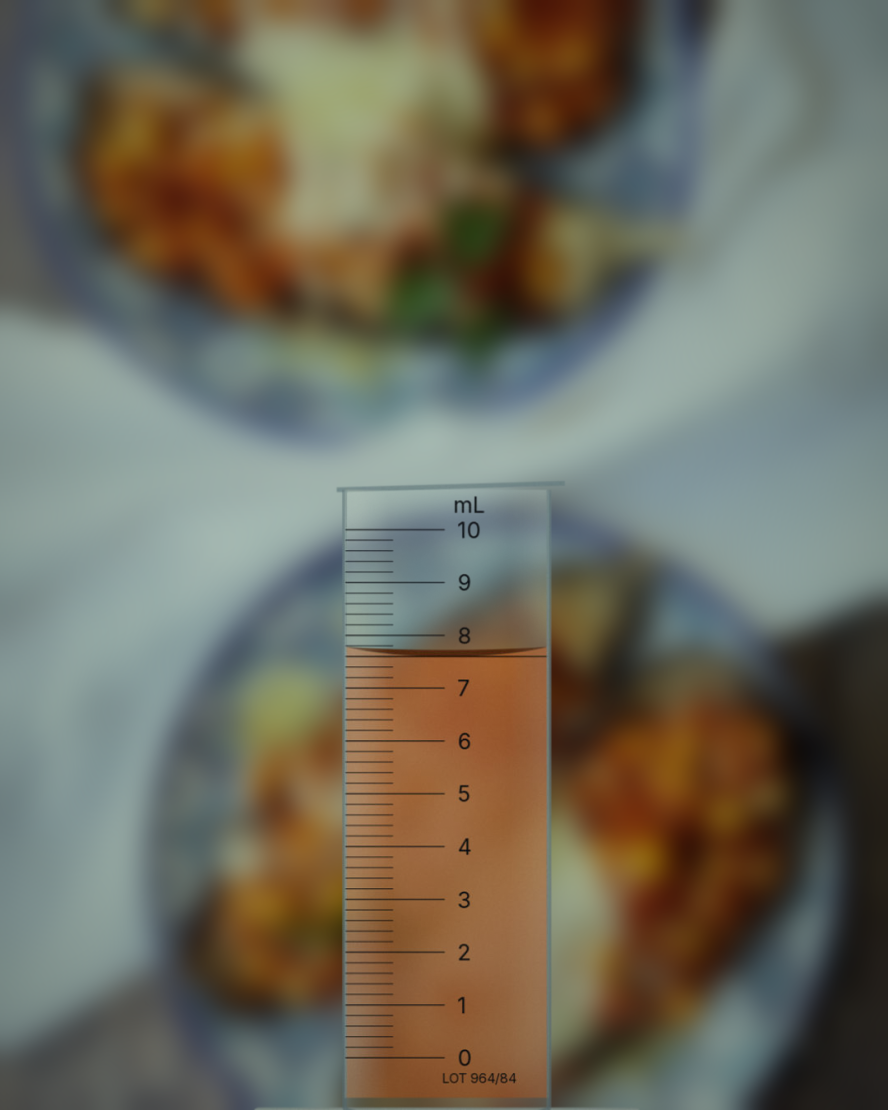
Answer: 7.6mL
